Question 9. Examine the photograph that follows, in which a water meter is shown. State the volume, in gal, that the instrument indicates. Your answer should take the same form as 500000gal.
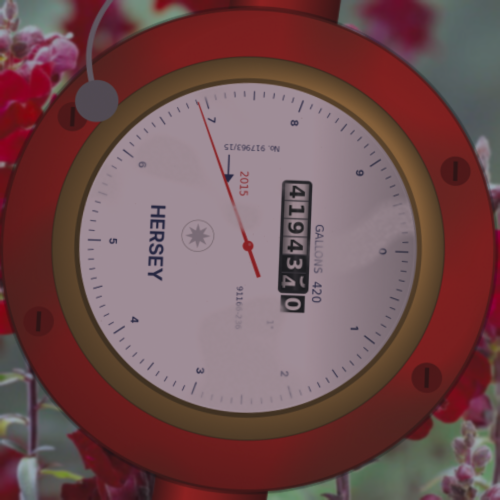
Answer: 4194336.9gal
